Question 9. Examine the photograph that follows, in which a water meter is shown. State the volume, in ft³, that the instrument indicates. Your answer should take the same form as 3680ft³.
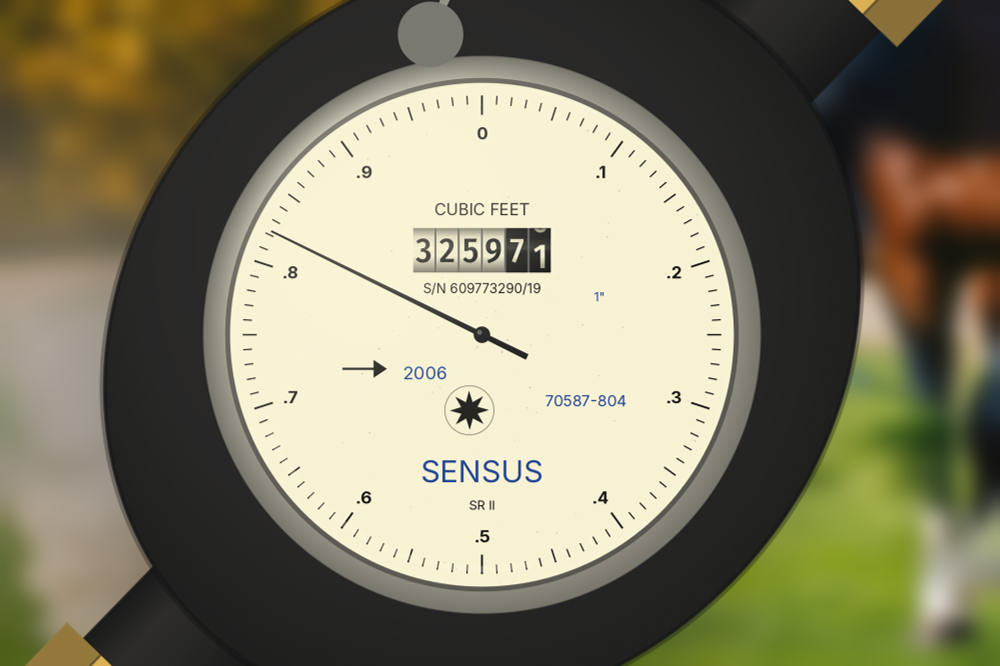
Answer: 325970.82ft³
